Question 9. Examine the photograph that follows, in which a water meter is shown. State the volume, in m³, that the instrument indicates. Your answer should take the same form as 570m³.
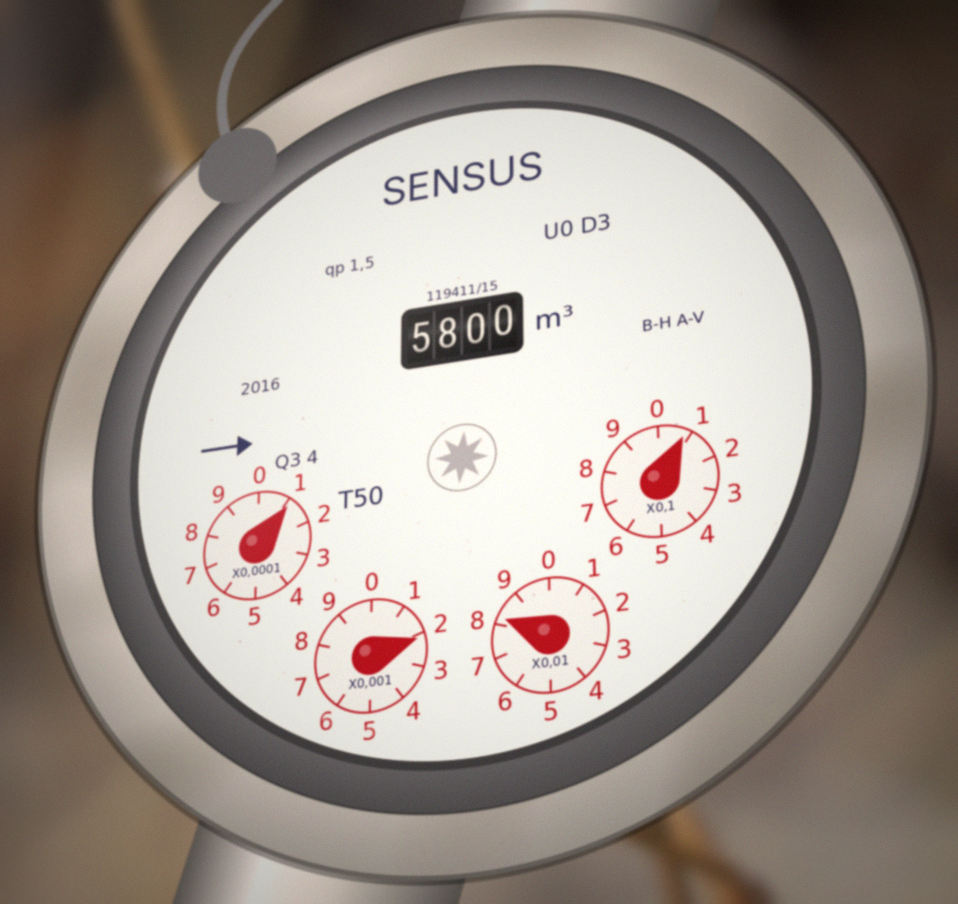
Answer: 5800.0821m³
